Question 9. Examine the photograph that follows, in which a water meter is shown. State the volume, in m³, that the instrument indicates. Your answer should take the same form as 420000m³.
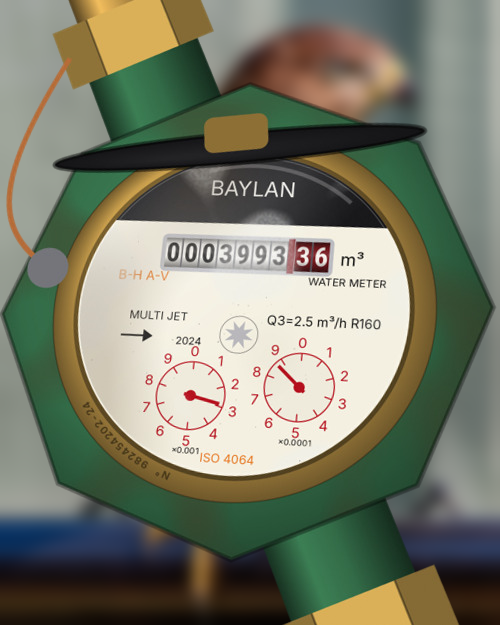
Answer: 3993.3628m³
